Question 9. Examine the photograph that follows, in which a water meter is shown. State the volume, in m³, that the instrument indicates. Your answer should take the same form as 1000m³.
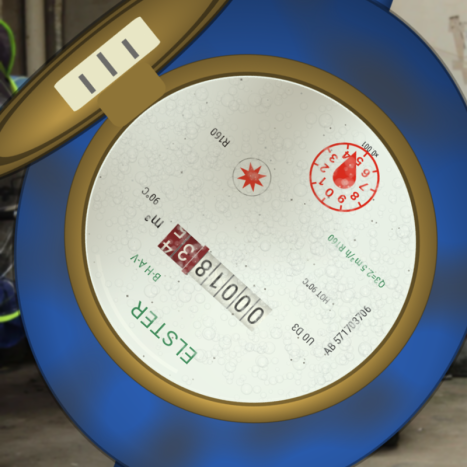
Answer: 18.344m³
